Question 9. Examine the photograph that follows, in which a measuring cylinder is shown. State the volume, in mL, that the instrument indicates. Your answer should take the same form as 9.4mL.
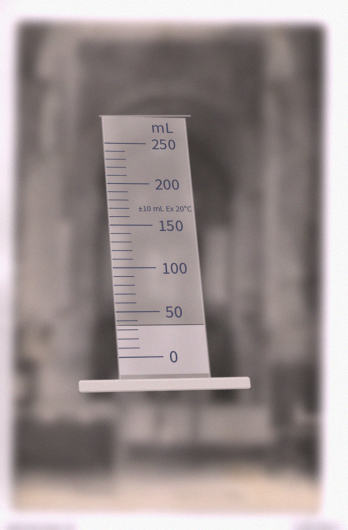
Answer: 35mL
